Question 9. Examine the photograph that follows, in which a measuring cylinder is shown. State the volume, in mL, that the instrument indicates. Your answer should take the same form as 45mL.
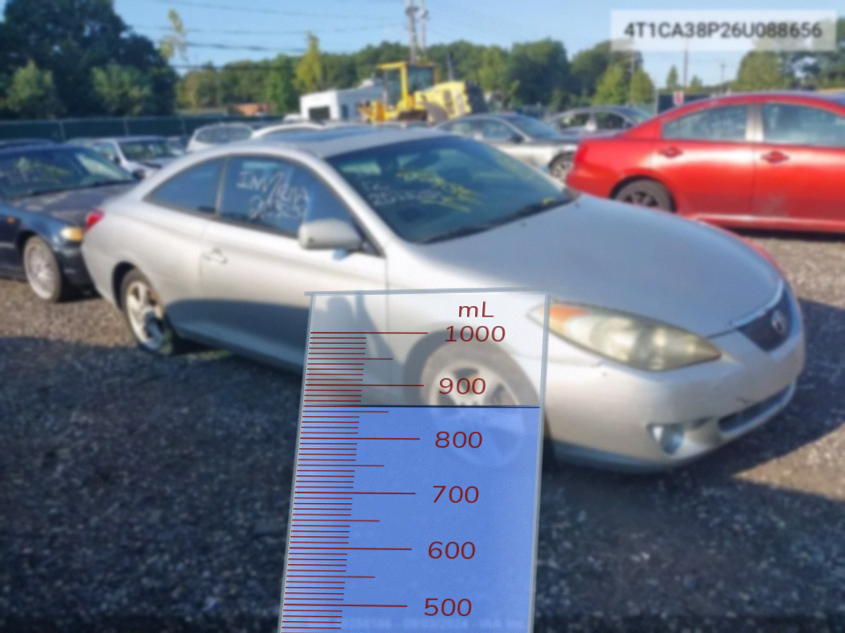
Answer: 860mL
